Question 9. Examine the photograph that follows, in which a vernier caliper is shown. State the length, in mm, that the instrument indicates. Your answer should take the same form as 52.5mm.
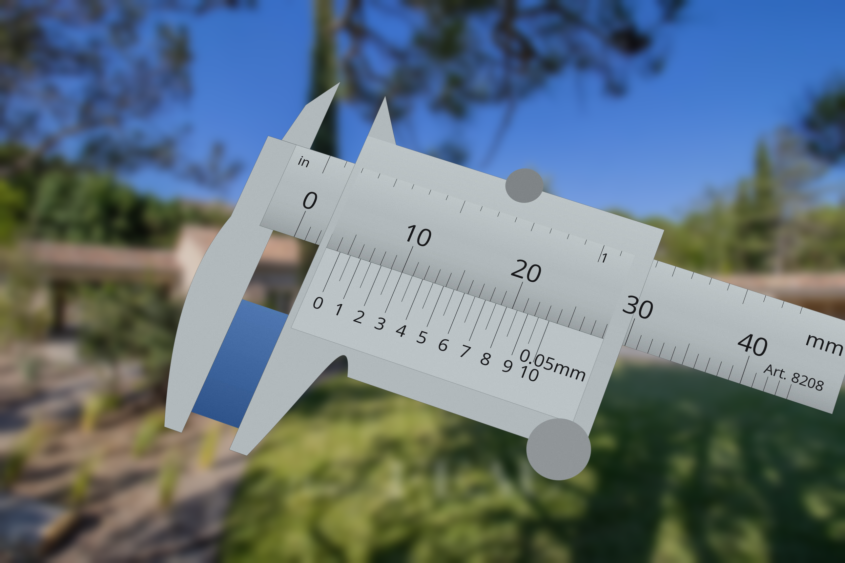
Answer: 4.3mm
